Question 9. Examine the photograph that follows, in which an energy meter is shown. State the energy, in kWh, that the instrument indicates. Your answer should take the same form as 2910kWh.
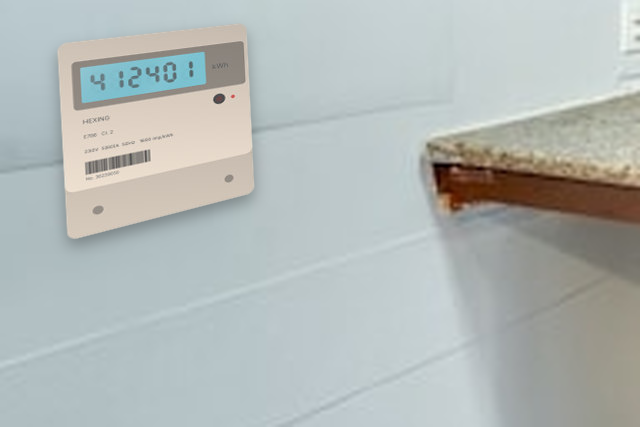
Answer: 412401kWh
